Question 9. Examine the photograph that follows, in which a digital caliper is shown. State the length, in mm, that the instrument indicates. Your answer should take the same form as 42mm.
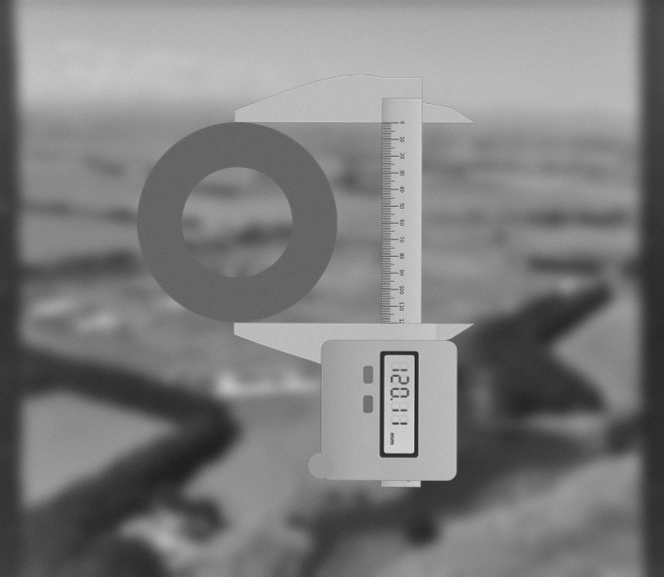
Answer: 120.11mm
